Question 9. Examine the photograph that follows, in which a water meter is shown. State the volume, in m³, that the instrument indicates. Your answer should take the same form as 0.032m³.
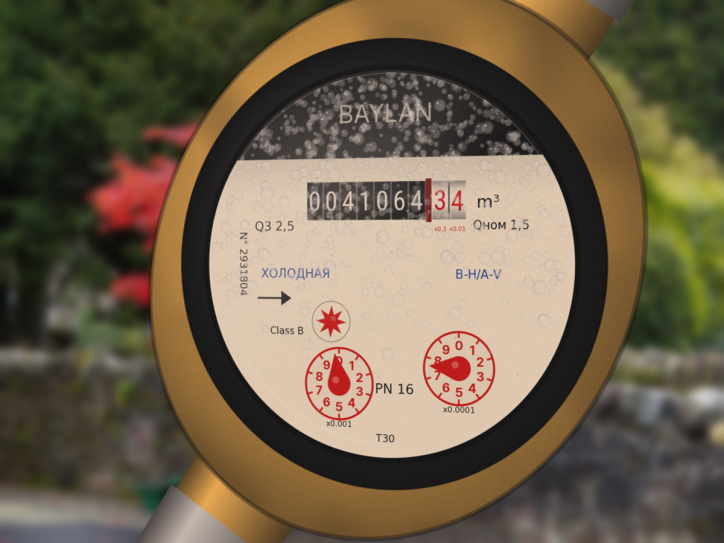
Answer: 41064.3397m³
